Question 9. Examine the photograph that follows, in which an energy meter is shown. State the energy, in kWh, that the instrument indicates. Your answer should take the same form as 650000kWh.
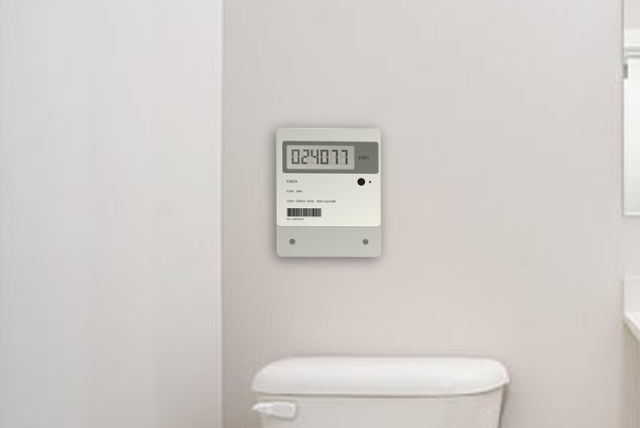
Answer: 24077kWh
